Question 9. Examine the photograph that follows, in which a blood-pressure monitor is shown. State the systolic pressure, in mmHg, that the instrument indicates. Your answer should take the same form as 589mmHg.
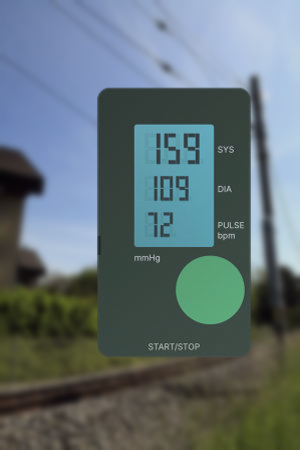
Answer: 159mmHg
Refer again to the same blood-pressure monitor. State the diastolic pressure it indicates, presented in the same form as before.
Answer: 109mmHg
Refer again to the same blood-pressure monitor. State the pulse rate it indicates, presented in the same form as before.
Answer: 72bpm
